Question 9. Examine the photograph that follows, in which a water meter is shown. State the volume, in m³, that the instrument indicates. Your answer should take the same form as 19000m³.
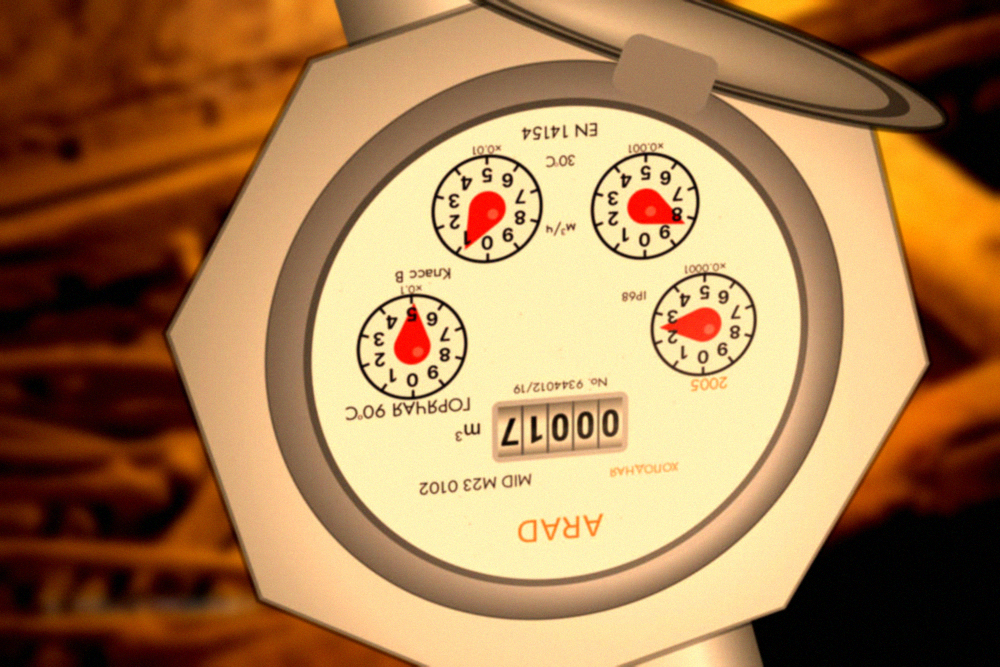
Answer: 17.5082m³
